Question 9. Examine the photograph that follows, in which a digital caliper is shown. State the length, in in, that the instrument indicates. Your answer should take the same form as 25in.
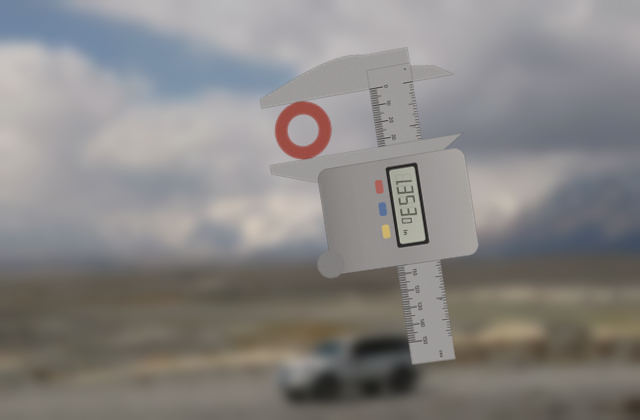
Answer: 1.3530in
